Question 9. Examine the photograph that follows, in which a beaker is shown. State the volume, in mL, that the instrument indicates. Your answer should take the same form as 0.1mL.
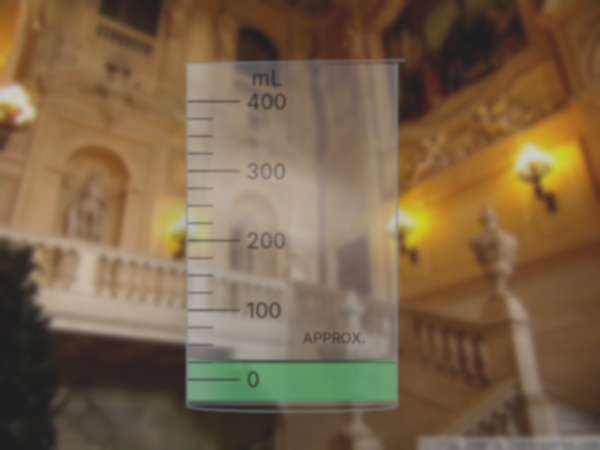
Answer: 25mL
